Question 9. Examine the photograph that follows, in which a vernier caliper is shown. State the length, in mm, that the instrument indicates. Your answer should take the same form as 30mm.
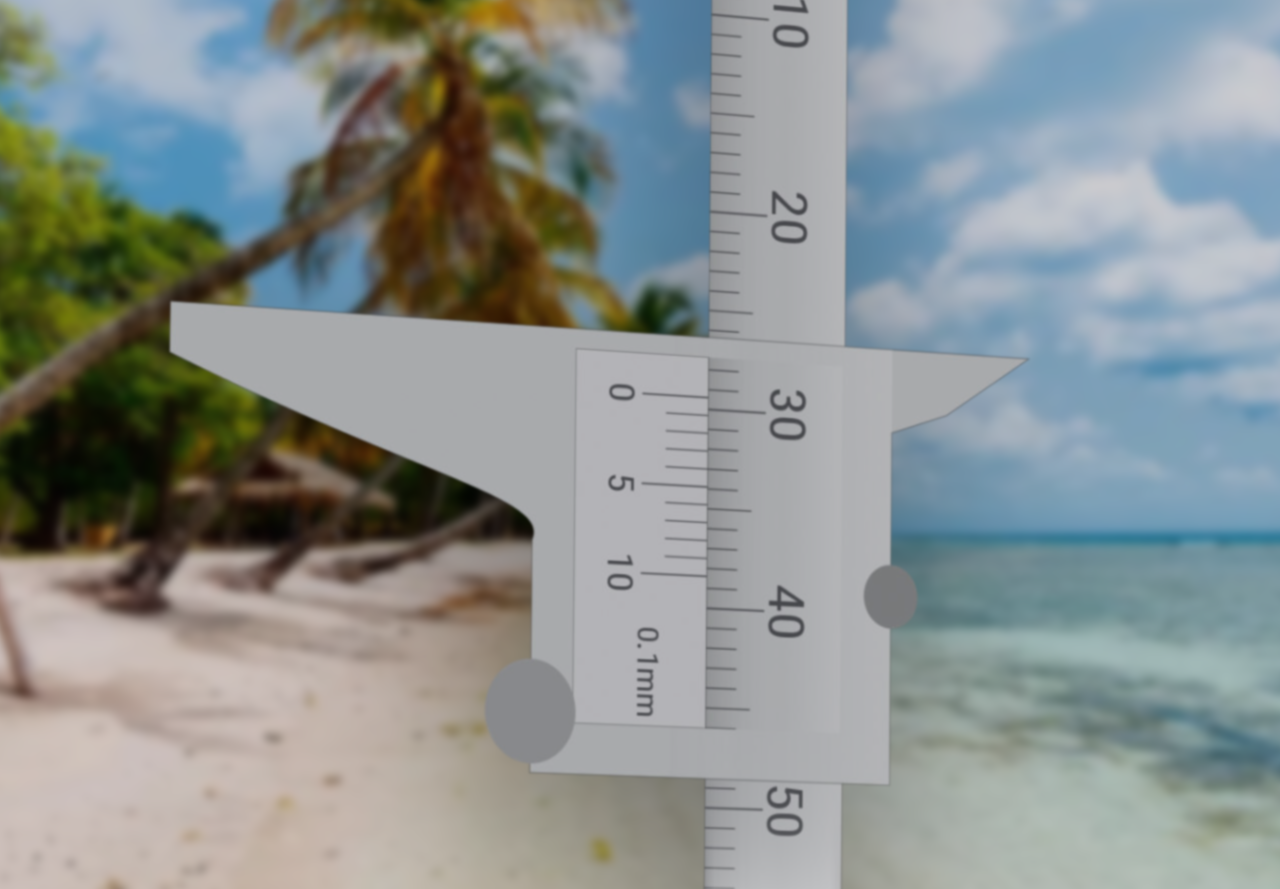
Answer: 29.4mm
